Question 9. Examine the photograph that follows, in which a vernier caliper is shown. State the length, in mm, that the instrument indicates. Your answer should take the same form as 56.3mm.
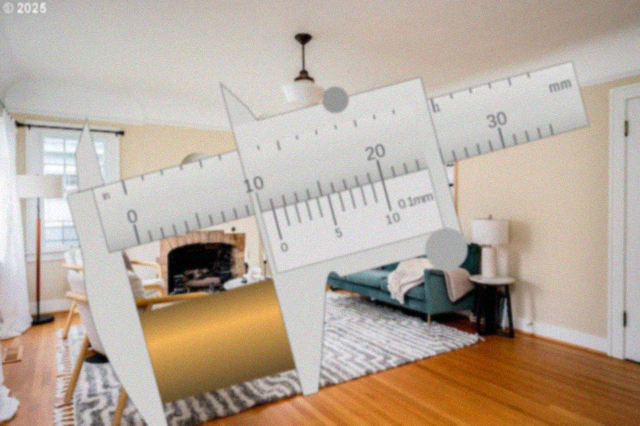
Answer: 11.0mm
